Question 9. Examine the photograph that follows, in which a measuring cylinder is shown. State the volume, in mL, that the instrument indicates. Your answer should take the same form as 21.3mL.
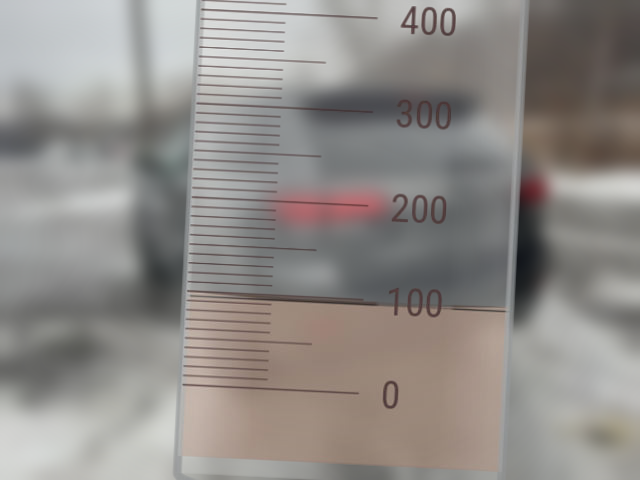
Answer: 95mL
